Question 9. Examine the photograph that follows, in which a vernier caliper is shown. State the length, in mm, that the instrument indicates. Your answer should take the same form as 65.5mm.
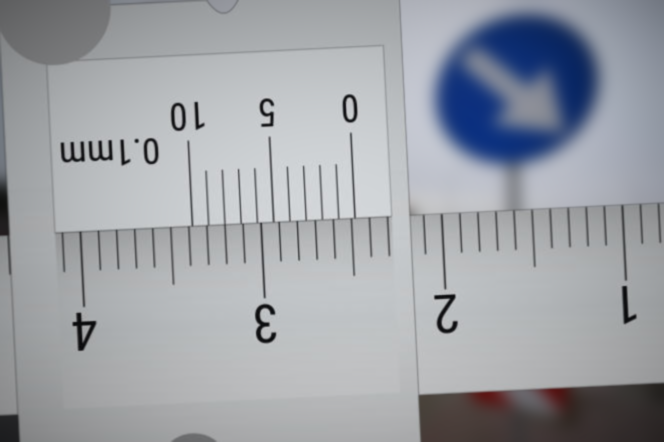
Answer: 24.8mm
